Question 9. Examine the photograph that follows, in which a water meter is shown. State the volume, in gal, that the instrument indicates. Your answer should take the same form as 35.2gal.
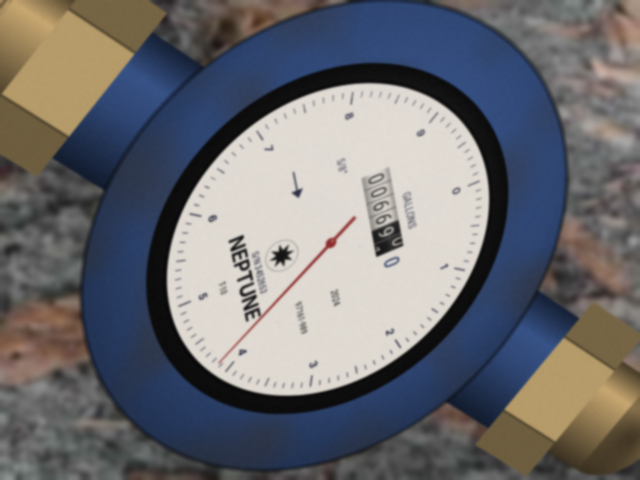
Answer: 66904.1gal
